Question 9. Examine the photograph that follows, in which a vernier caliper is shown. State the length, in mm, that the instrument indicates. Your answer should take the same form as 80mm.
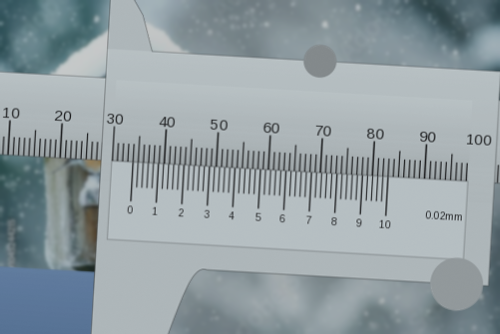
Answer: 34.0mm
